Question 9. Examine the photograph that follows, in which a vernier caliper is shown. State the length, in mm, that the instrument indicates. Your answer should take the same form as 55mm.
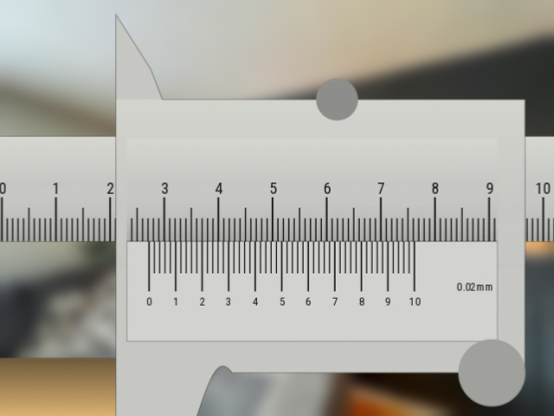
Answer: 27.2mm
